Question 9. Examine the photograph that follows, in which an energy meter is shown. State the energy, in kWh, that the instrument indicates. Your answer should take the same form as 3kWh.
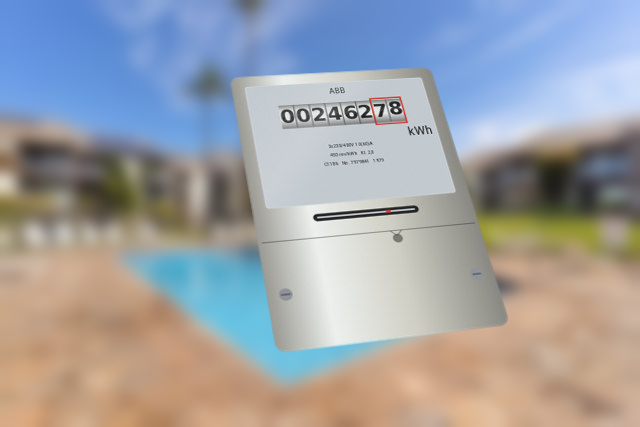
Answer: 2462.78kWh
